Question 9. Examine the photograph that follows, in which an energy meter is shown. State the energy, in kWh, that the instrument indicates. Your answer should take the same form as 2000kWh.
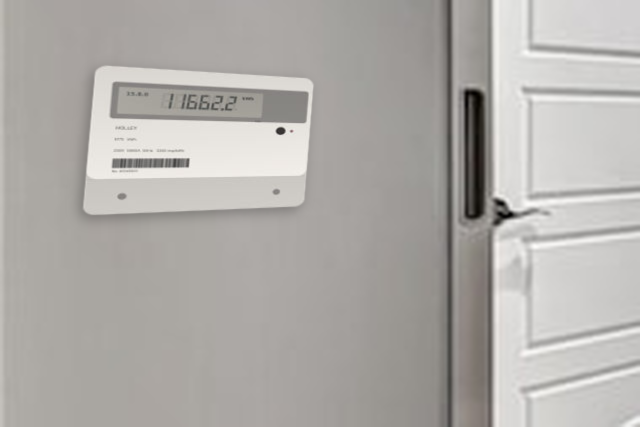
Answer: 11662.2kWh
